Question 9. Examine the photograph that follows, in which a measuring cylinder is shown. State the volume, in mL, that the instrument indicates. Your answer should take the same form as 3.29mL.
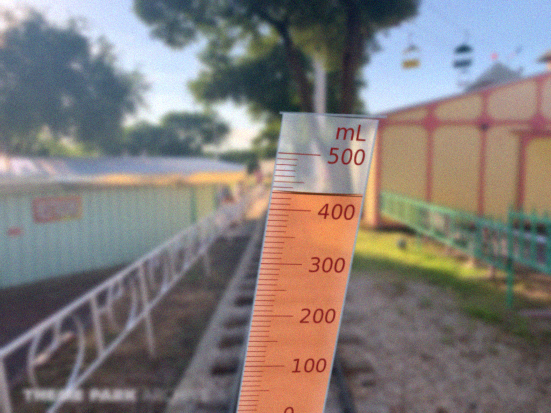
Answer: 430mL
